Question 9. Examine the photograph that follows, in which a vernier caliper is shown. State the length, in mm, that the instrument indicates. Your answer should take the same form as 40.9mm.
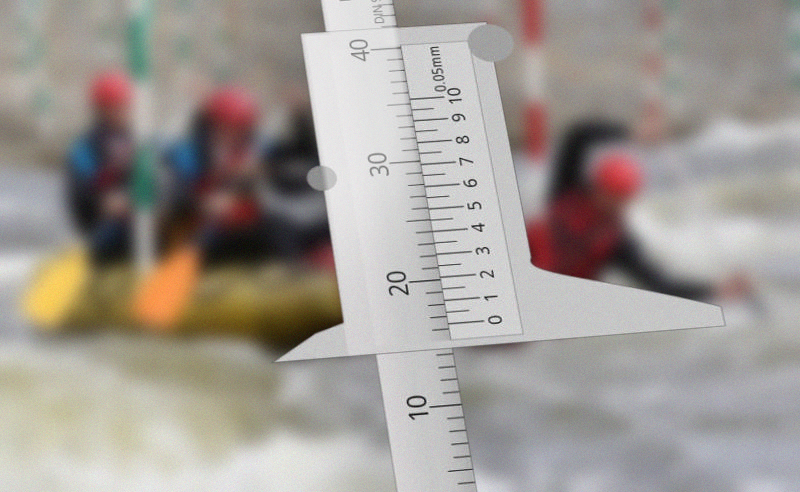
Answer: 16.4mm
